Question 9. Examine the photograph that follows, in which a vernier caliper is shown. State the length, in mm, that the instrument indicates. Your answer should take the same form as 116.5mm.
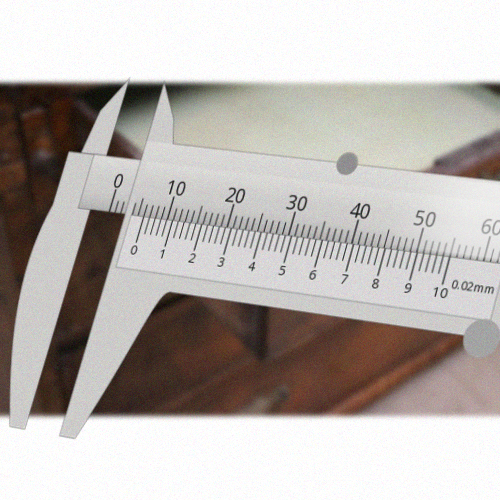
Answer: 6.0mm
